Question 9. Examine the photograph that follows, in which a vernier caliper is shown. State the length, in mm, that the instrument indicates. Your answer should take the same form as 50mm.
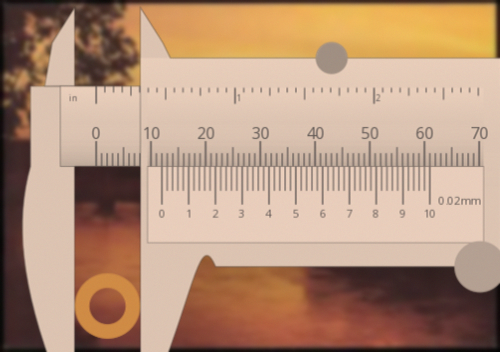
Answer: 12.0mm
